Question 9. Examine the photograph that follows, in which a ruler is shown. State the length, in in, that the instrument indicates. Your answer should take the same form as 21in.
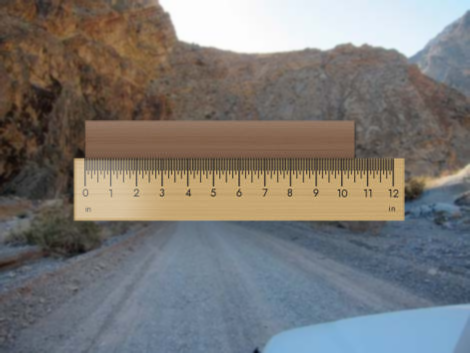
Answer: 10.5in
